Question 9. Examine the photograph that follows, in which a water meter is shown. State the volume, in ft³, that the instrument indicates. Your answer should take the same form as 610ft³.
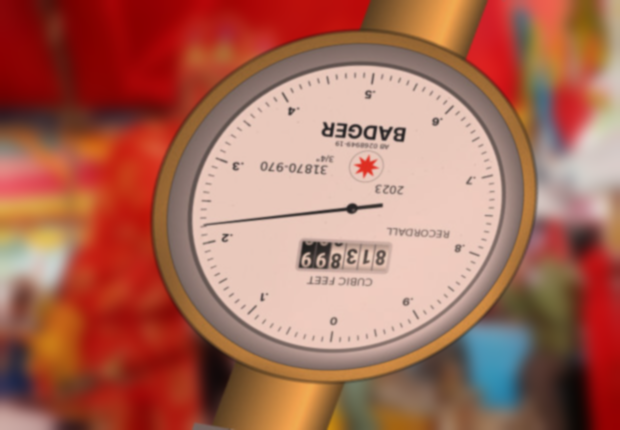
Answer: 813899.22ft³
